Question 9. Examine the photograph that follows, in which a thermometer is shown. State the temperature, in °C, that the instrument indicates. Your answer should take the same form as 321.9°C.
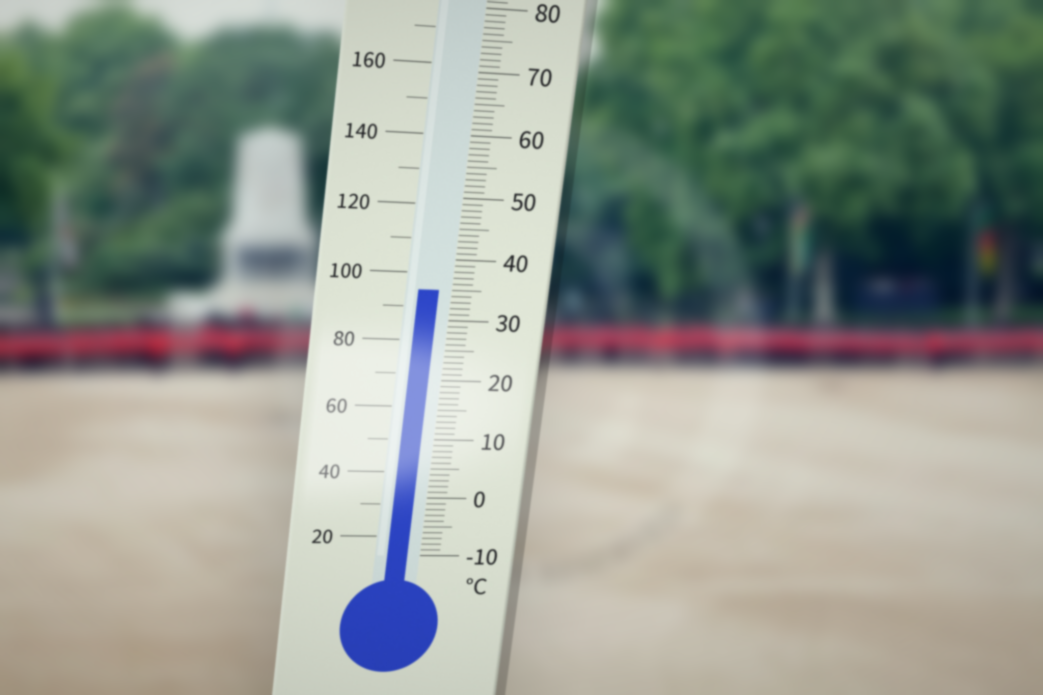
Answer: 35°C
